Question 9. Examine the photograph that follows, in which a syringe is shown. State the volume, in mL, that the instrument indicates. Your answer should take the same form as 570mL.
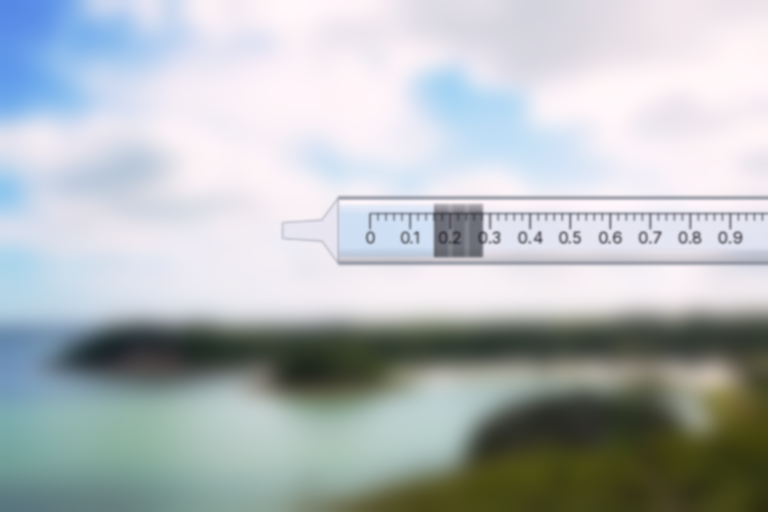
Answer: 0.16mL
